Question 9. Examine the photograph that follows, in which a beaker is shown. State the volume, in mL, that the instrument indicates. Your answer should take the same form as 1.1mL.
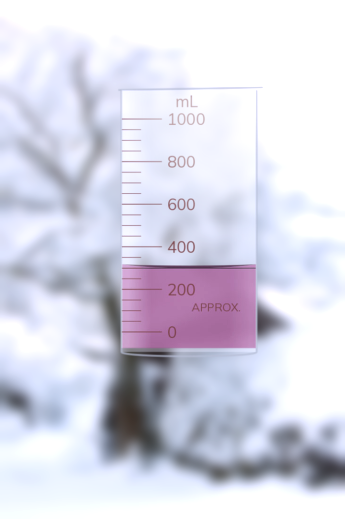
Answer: 300mL
